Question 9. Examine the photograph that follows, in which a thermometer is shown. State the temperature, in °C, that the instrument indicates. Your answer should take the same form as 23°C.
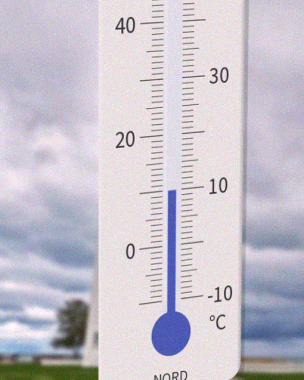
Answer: 10°C
